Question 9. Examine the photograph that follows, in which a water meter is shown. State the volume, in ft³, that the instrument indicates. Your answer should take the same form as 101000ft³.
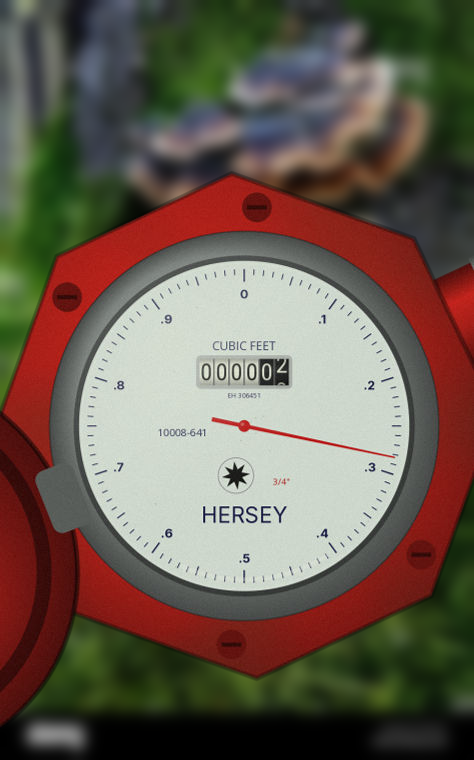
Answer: 2.28ft³
